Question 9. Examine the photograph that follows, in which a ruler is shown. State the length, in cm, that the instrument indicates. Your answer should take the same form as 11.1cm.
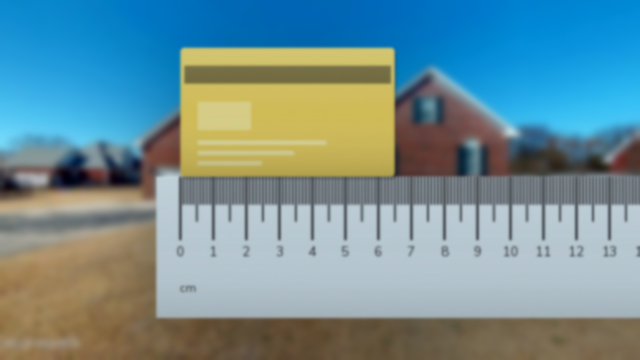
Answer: 6.5cm
